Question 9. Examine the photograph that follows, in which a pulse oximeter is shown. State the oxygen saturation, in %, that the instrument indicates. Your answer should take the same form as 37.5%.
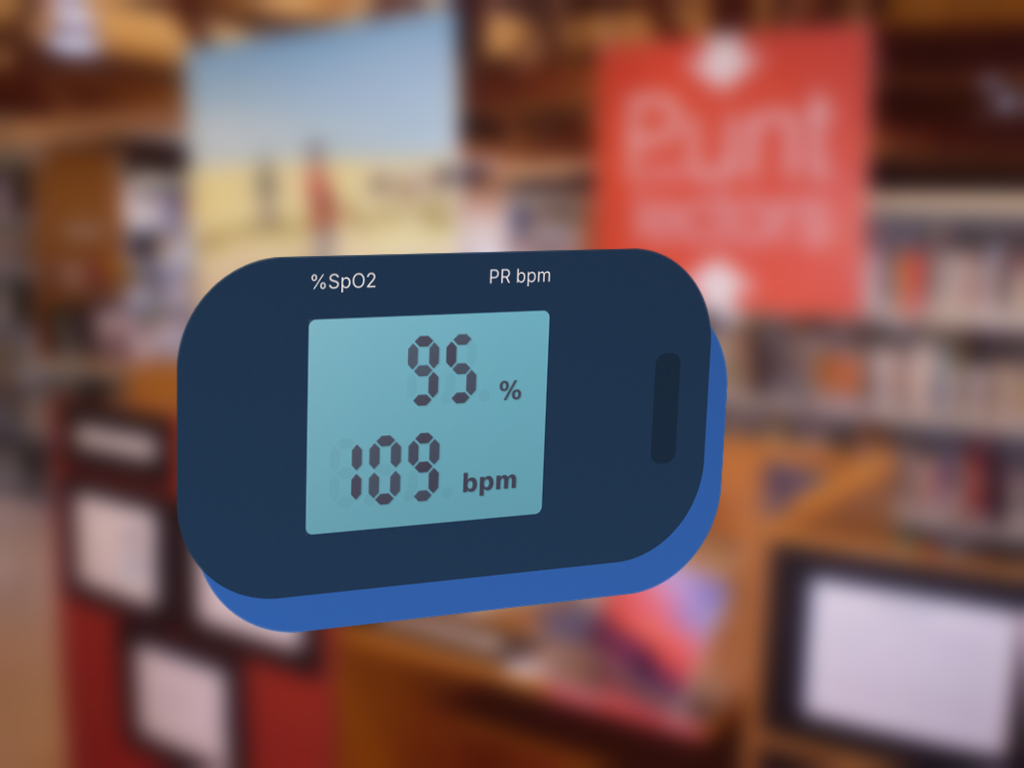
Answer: 95%
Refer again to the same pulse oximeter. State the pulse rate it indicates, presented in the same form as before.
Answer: 109bpm
